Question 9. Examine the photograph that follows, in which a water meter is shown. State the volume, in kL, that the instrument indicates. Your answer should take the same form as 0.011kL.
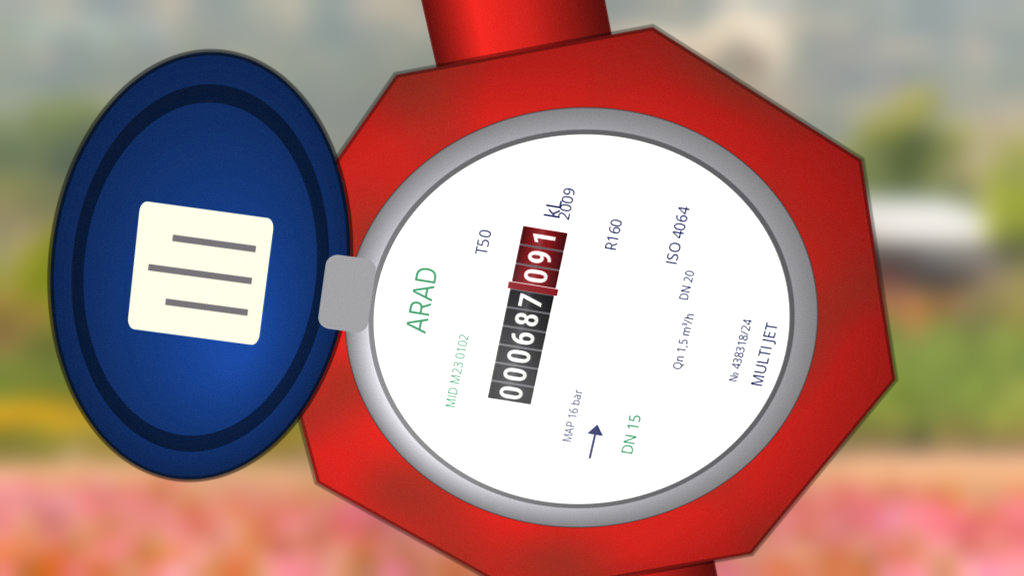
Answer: 687.091kL
